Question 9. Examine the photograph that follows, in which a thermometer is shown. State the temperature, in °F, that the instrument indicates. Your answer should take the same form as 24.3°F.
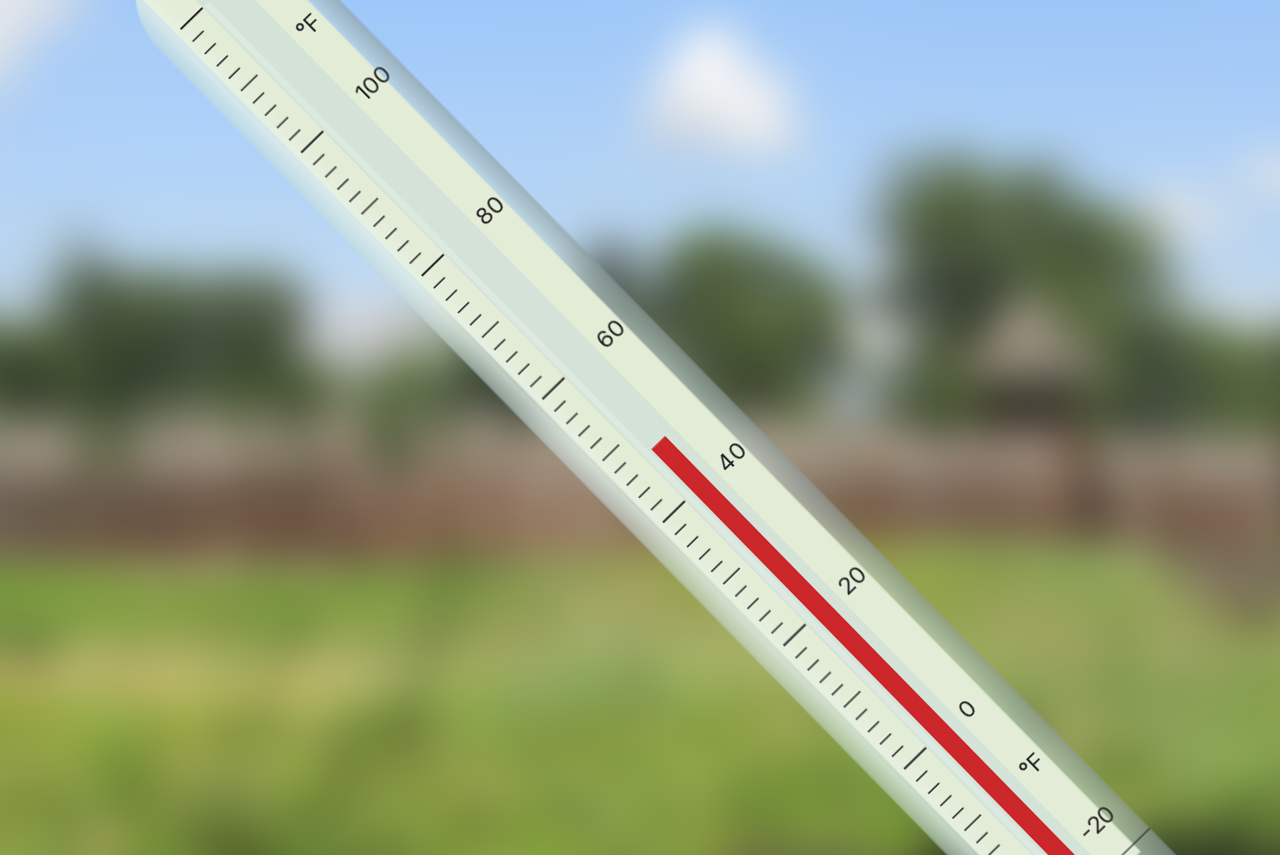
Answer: 47°F
